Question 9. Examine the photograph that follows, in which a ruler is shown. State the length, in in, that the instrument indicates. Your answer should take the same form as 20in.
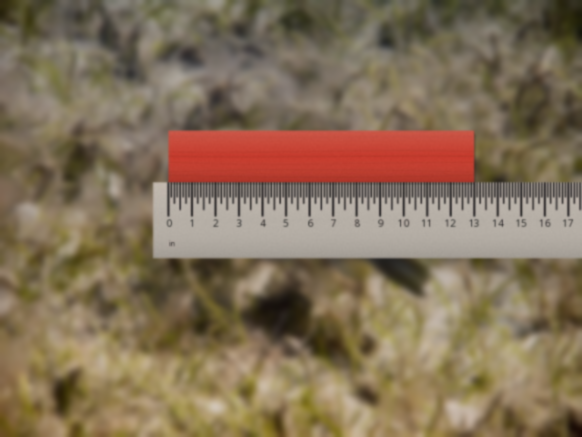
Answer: 13in
